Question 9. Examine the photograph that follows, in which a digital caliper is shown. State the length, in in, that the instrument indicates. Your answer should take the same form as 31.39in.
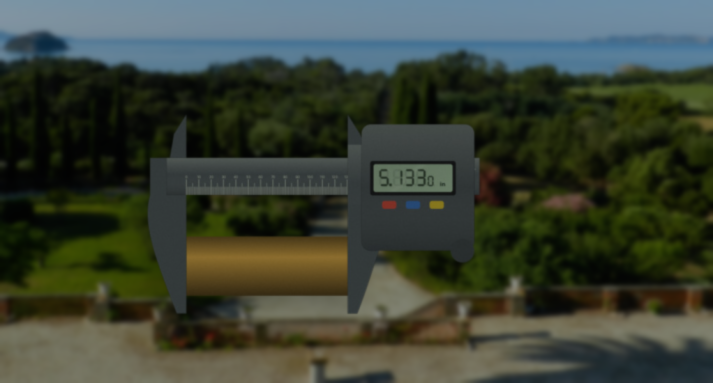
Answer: 5.1330in
